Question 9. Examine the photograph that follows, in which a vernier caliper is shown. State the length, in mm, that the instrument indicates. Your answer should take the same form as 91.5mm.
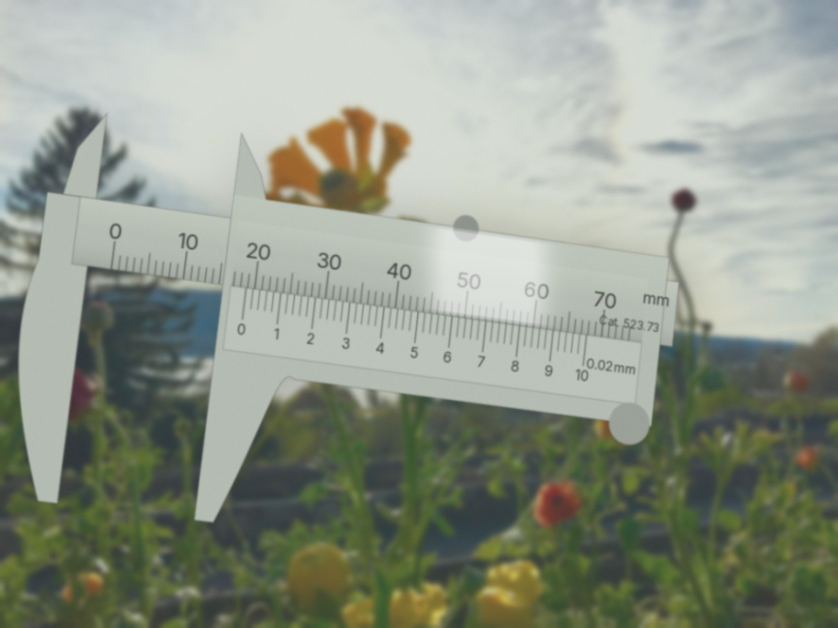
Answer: 18.8mm
